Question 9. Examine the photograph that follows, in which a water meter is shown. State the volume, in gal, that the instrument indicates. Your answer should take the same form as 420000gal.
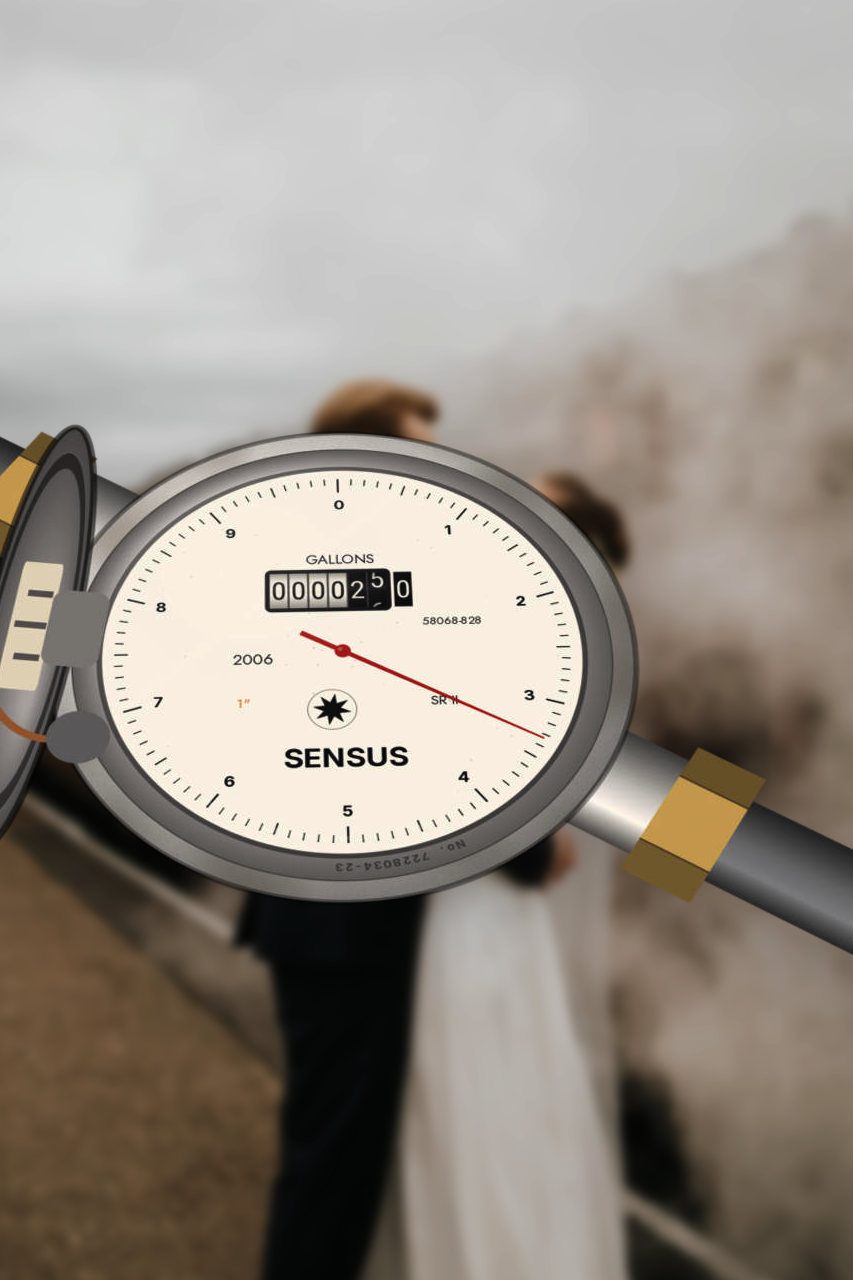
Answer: 253.3gal
